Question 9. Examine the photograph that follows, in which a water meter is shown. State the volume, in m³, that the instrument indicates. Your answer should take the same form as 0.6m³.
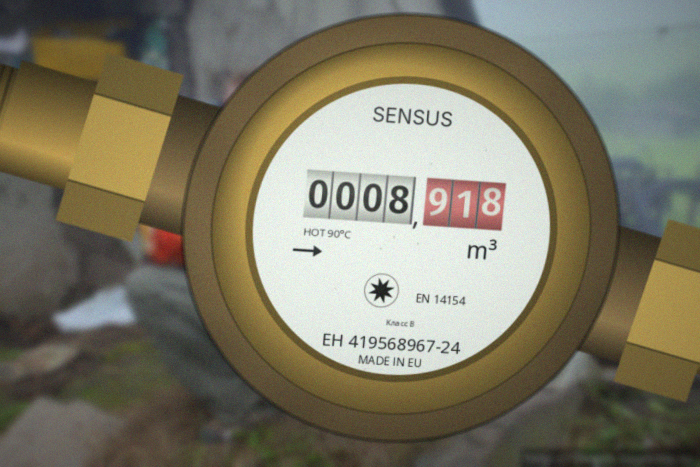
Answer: 8.918m³
